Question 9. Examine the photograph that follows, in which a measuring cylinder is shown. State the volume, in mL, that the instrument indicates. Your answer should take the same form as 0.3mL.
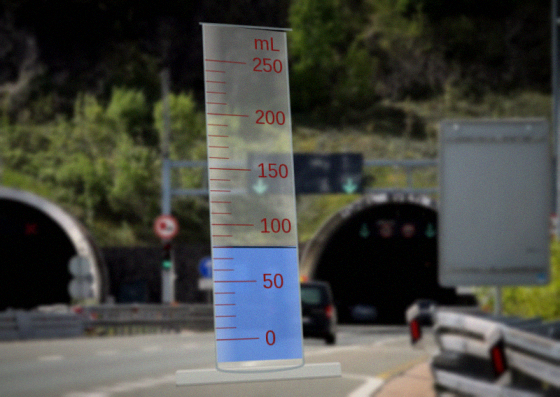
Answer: 80mL
